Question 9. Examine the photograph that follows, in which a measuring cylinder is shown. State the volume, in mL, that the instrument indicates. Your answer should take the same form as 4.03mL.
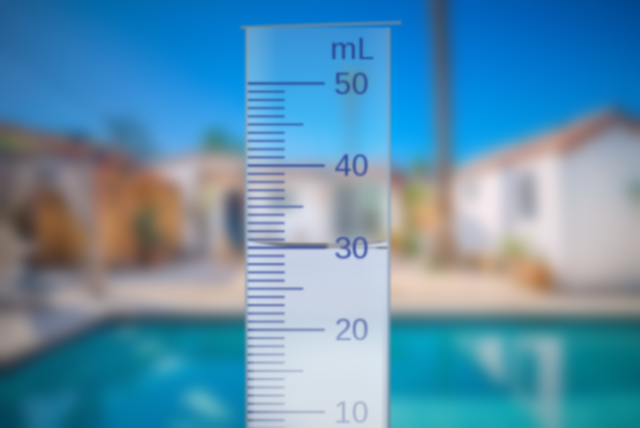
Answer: 30mL
